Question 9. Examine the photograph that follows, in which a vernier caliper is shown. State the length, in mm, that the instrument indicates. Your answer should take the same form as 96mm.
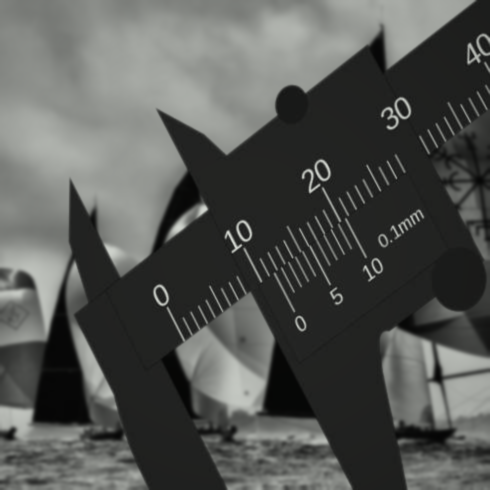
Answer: 11.6mm
